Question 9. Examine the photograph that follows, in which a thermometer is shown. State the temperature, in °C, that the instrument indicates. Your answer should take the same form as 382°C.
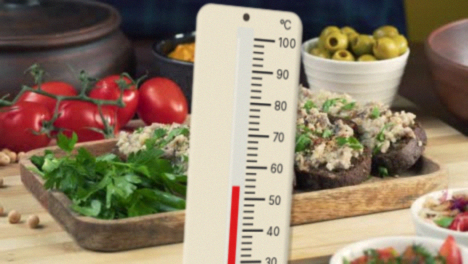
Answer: 54°C
